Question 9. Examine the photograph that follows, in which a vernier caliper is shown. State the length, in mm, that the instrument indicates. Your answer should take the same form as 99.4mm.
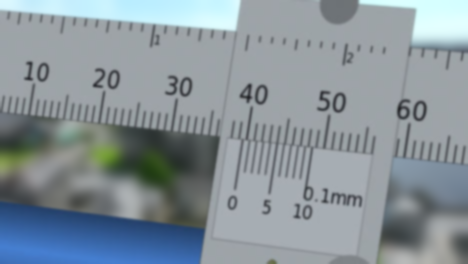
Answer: 39.5mm
